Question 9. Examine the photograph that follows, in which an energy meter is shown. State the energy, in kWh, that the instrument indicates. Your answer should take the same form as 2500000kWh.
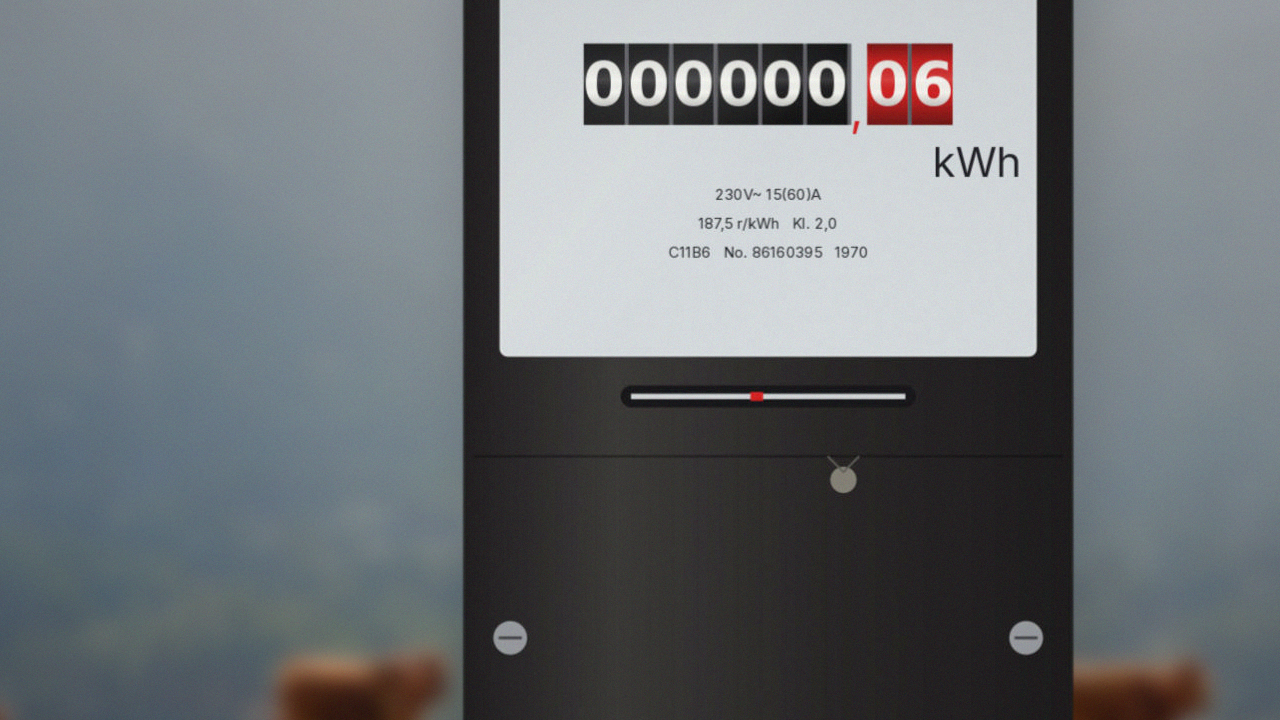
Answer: 0.06kWh
